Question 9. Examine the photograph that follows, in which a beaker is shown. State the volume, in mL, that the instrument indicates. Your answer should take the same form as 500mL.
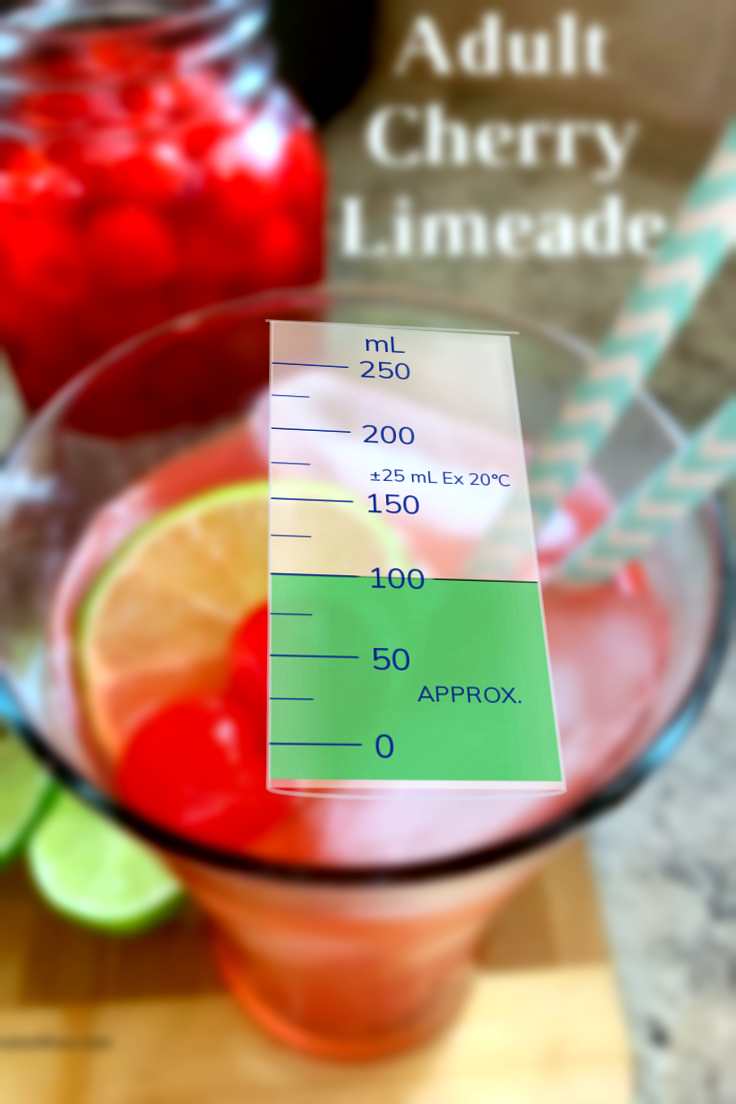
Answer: 100mL
